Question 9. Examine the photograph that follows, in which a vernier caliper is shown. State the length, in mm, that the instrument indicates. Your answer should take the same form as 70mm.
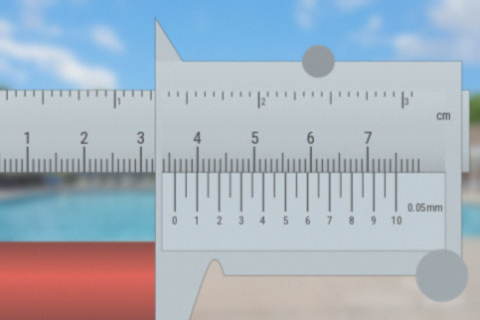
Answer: 36.0mm
